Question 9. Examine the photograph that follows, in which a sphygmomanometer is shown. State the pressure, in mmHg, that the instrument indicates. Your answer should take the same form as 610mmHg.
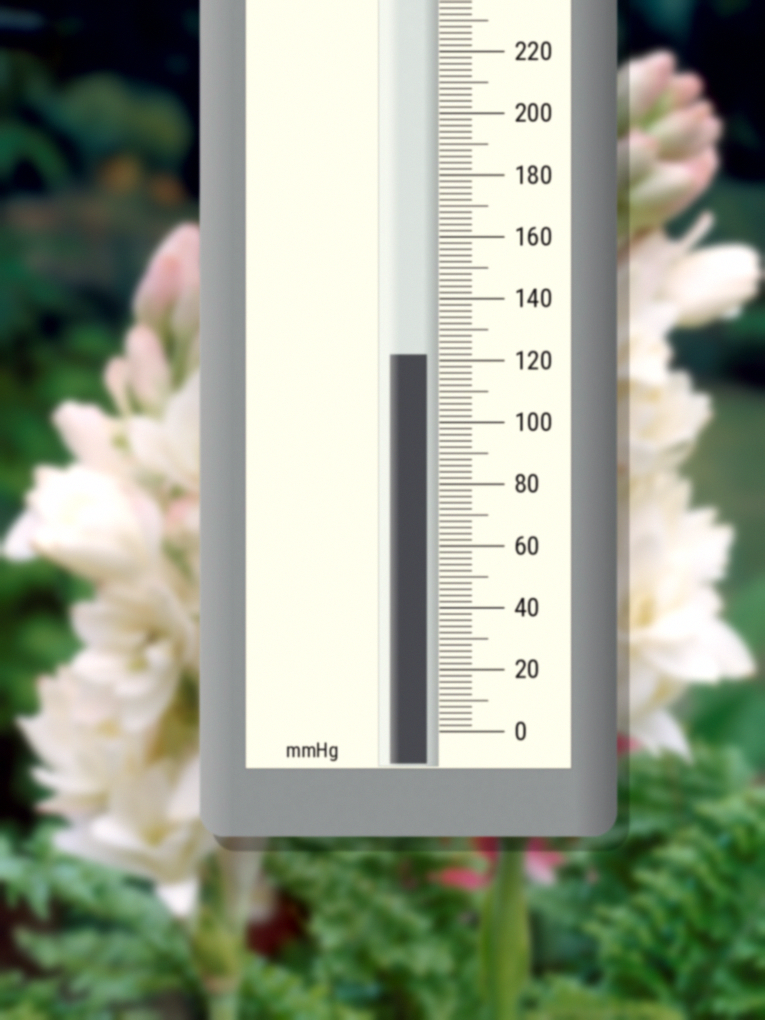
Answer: 122mmHg
